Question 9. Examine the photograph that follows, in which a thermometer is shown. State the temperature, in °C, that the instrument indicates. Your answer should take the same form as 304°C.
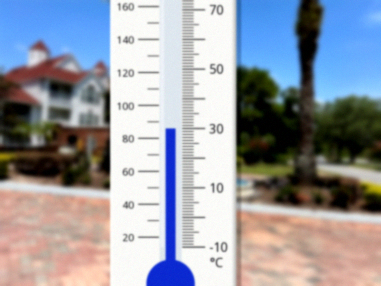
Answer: 30°C
